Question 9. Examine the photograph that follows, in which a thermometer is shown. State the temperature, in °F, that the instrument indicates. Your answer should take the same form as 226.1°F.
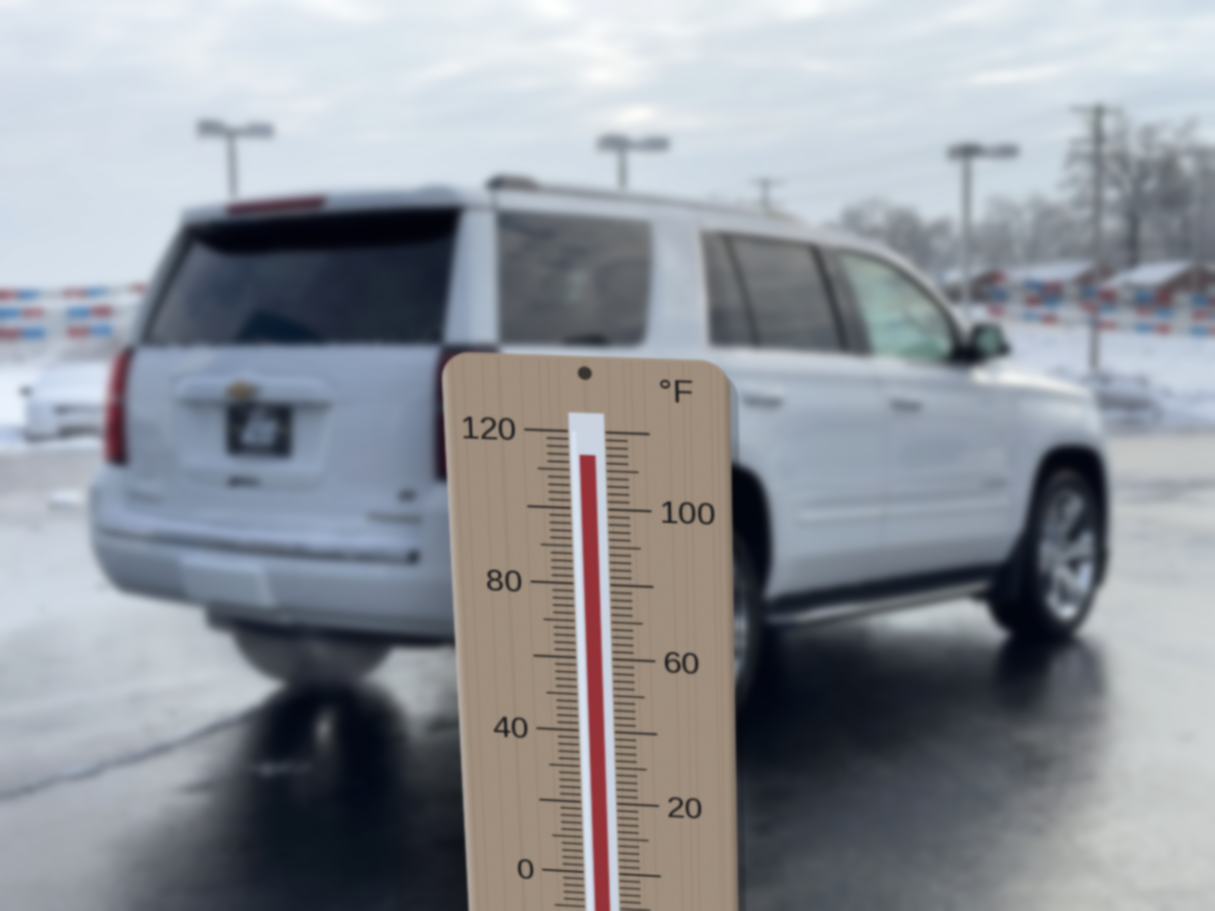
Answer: 114°F
